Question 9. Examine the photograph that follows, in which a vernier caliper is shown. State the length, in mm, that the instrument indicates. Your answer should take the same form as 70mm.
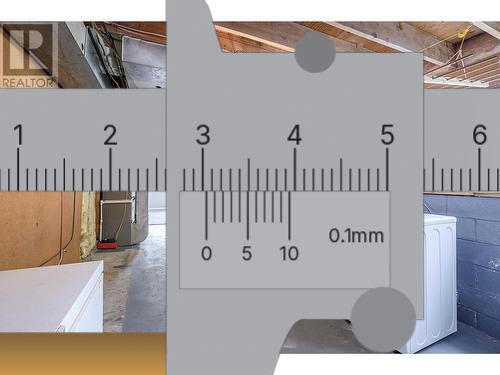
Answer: 30.4mm
